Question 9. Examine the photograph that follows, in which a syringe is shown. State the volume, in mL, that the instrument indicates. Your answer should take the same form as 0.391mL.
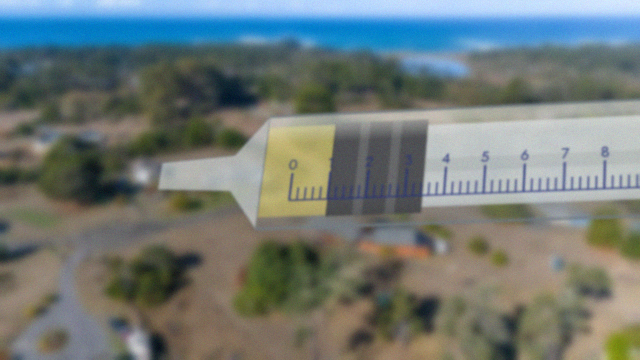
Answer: 1mL
